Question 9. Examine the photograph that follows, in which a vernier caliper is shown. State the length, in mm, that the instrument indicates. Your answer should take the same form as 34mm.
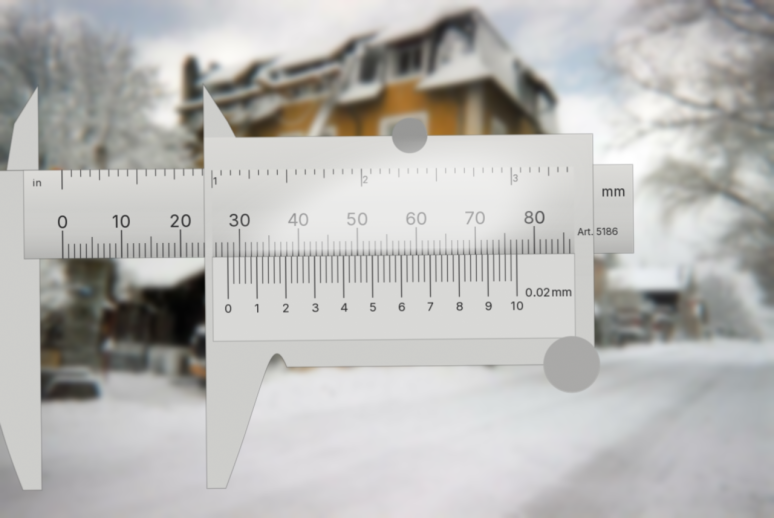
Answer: 28.0mm
